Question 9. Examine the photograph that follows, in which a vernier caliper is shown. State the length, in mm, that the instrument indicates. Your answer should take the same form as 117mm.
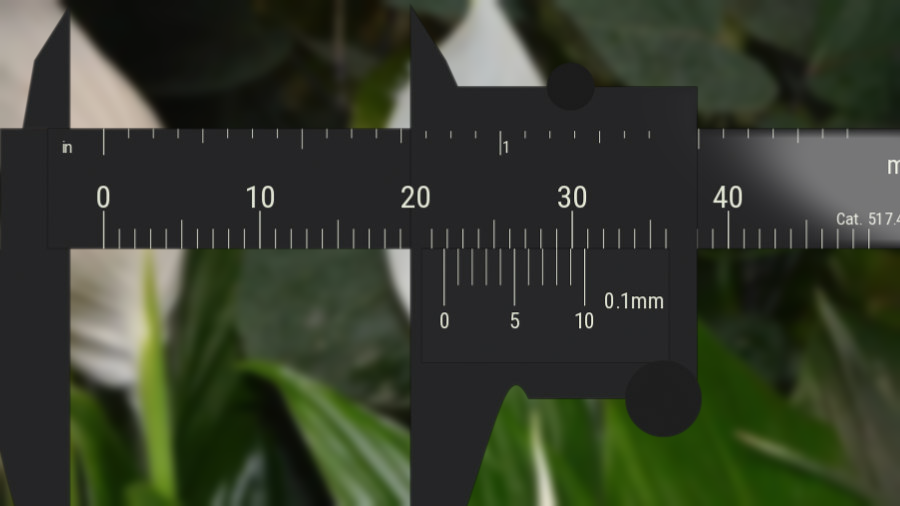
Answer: 21.8mm
